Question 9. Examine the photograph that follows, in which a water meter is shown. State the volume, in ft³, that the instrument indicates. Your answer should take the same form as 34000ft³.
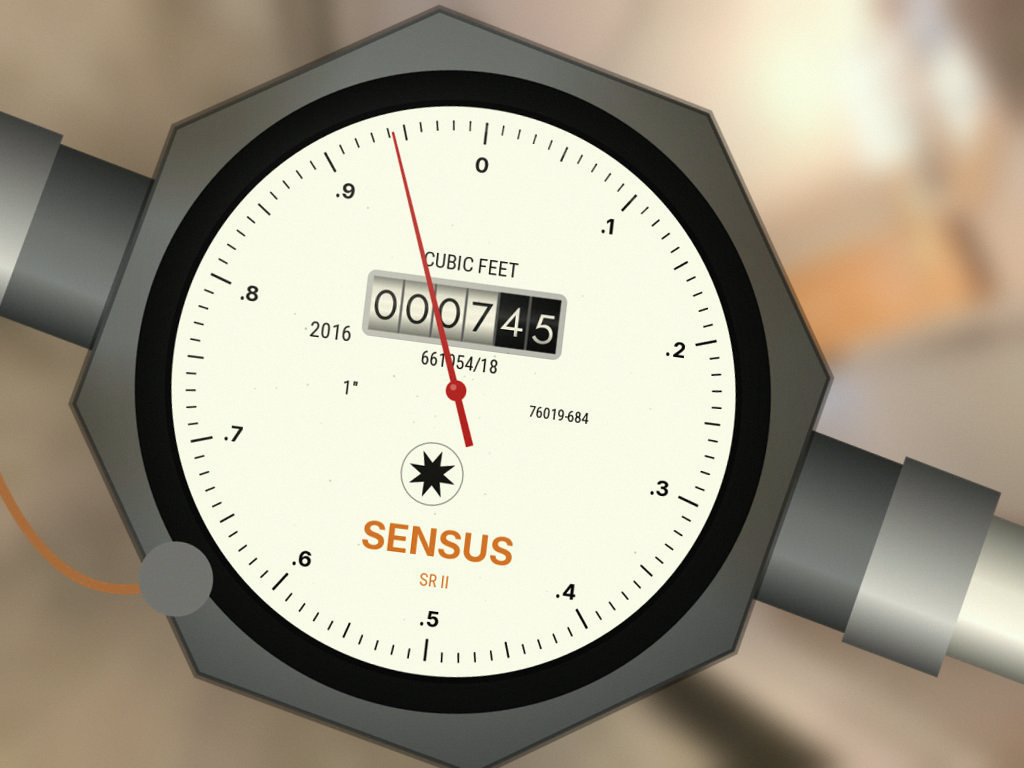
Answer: 744.94ft³
